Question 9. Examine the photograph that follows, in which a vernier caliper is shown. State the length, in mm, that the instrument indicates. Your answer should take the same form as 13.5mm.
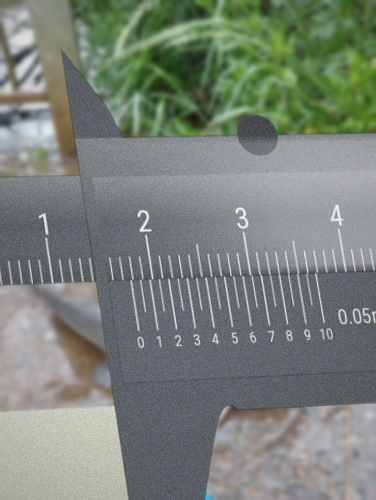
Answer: 17.8mm
